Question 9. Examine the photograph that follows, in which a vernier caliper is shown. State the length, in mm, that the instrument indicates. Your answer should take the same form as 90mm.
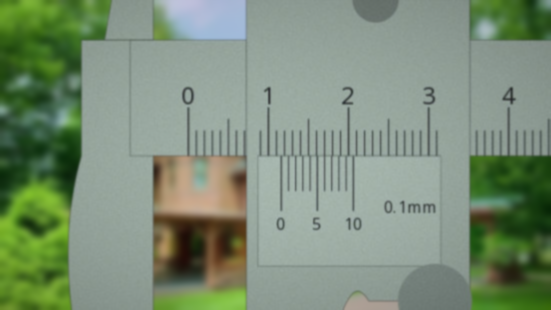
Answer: 11.6mm
